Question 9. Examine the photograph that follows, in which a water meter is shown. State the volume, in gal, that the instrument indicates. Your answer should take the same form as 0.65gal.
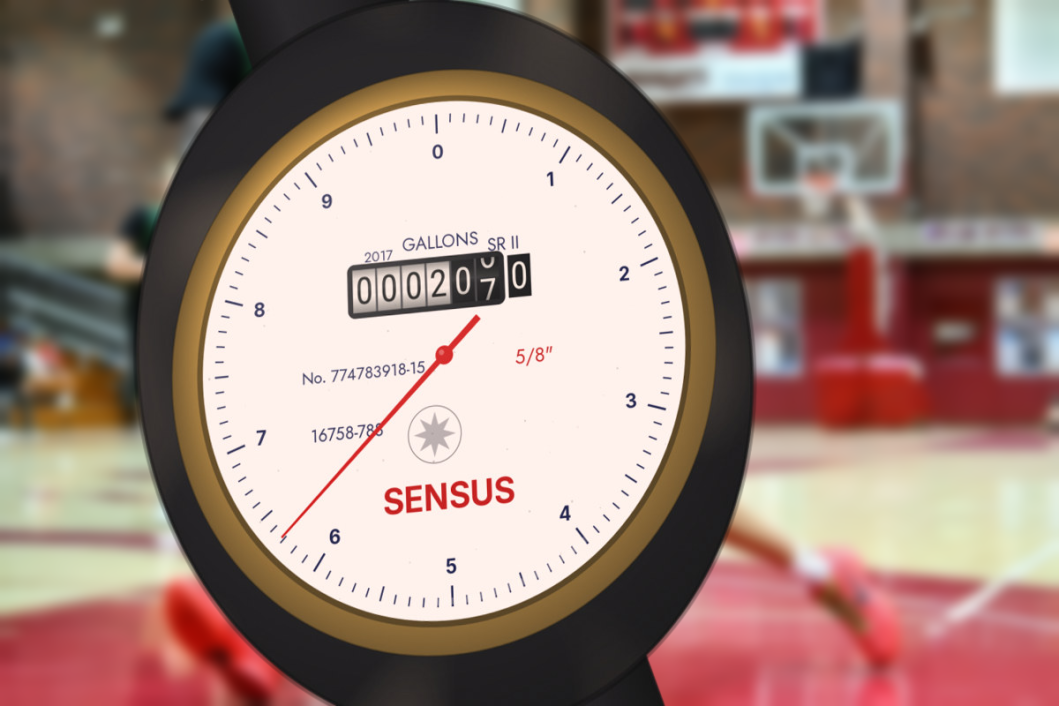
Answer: 2066.3gal
